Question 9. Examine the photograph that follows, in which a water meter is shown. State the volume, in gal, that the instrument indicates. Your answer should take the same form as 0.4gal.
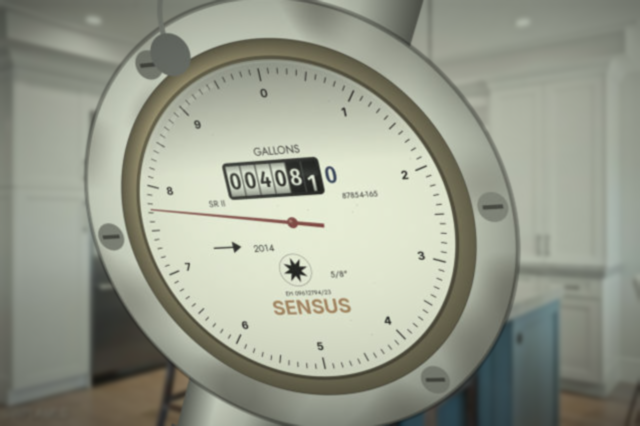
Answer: 40807.7gal
